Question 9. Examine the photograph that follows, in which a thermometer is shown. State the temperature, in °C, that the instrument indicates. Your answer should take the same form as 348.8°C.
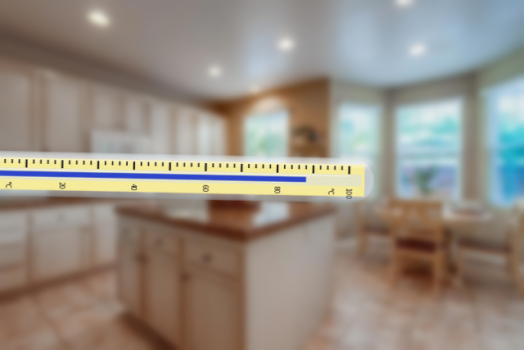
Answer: 88°C
